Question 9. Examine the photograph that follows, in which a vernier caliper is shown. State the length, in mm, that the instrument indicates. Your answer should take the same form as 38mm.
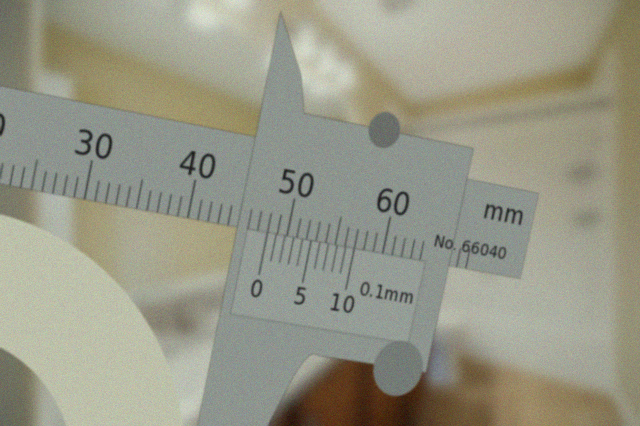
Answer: 48.0mm
